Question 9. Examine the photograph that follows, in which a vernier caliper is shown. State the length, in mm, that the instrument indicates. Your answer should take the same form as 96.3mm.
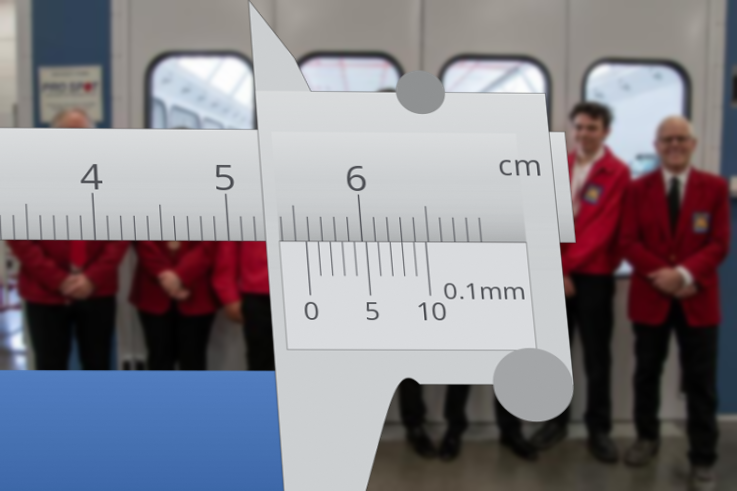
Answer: 55.8mm
